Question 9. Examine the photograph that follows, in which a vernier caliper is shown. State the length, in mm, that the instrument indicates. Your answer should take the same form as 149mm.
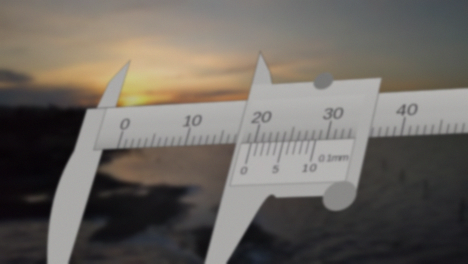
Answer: 19.5mm
